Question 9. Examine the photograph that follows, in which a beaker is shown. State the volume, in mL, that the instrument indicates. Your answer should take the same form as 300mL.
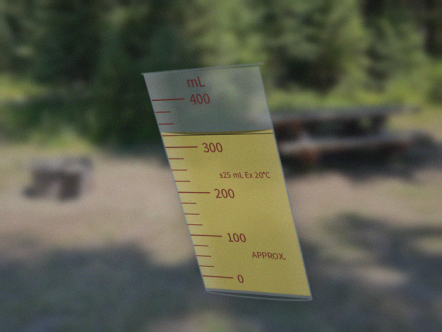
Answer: 325mL
